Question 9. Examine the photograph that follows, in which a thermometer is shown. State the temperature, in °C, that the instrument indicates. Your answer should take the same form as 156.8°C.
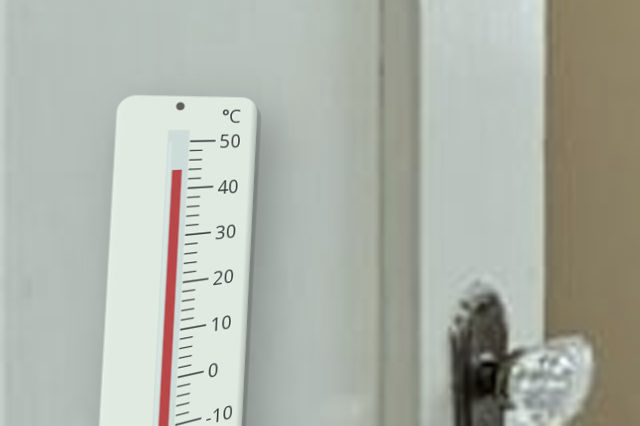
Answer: 44°C
